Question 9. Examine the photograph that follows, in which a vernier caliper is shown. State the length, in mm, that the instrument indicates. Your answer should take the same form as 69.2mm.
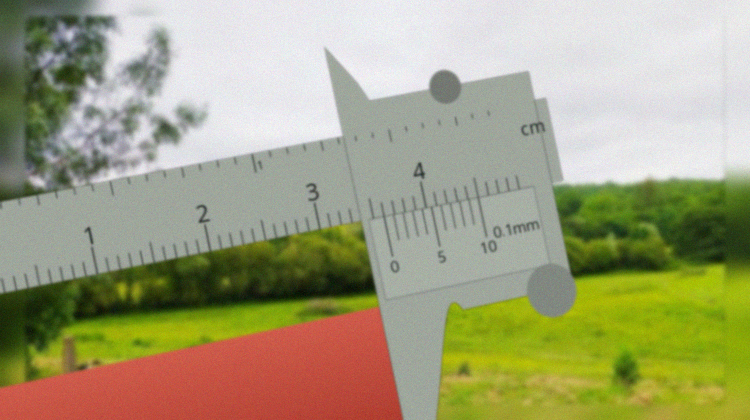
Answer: 36.0mm
